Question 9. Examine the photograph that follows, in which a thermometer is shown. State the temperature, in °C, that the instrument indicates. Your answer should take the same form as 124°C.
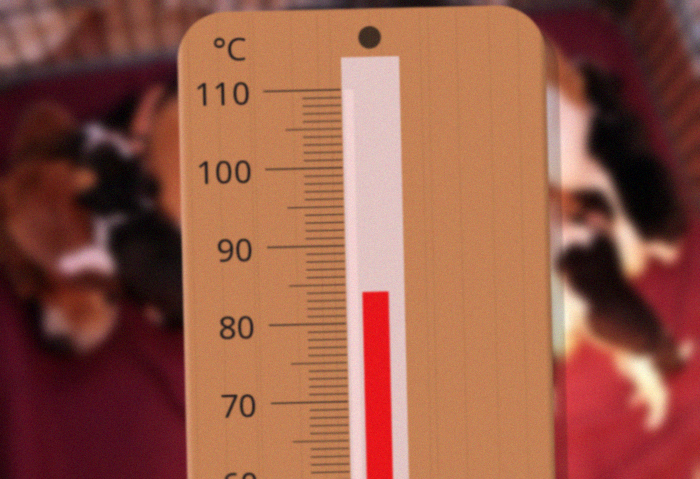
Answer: 84°C
